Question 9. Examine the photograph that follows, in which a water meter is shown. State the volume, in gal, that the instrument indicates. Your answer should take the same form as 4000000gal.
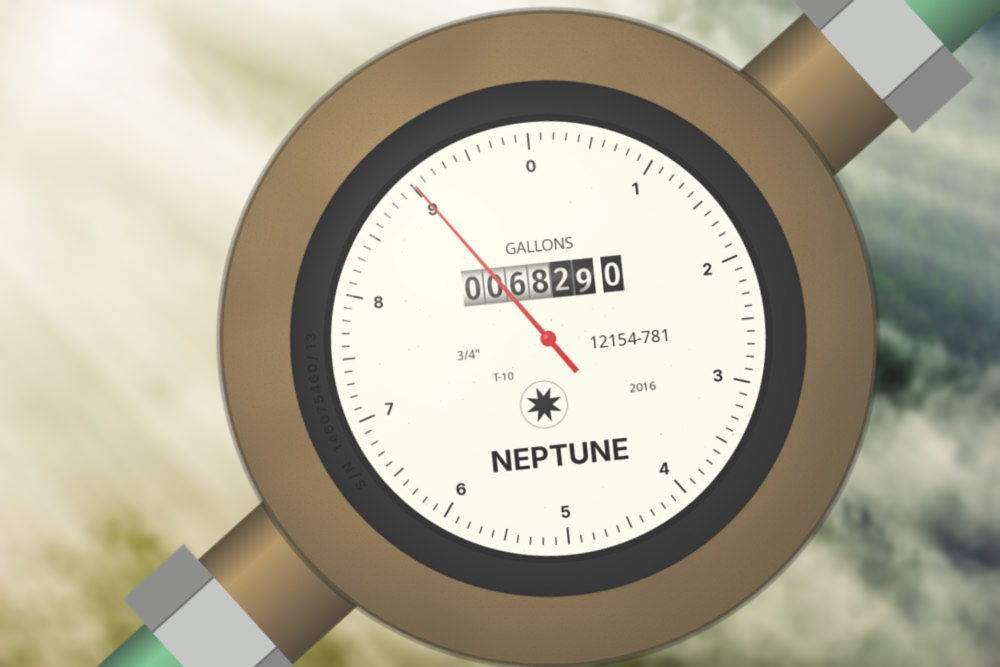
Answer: 68289.0gal
